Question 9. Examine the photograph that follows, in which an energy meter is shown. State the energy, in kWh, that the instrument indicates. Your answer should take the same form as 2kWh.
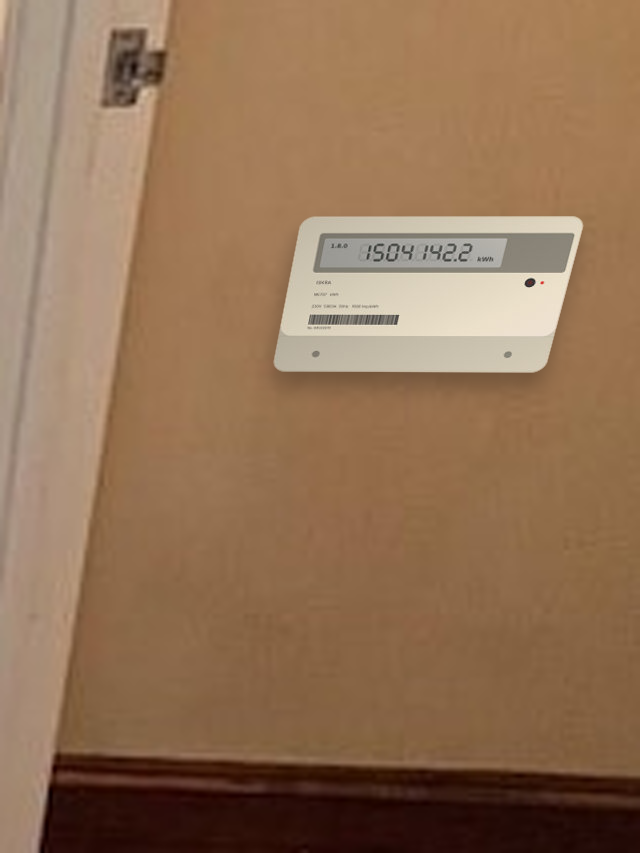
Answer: 1504142.2kWh
